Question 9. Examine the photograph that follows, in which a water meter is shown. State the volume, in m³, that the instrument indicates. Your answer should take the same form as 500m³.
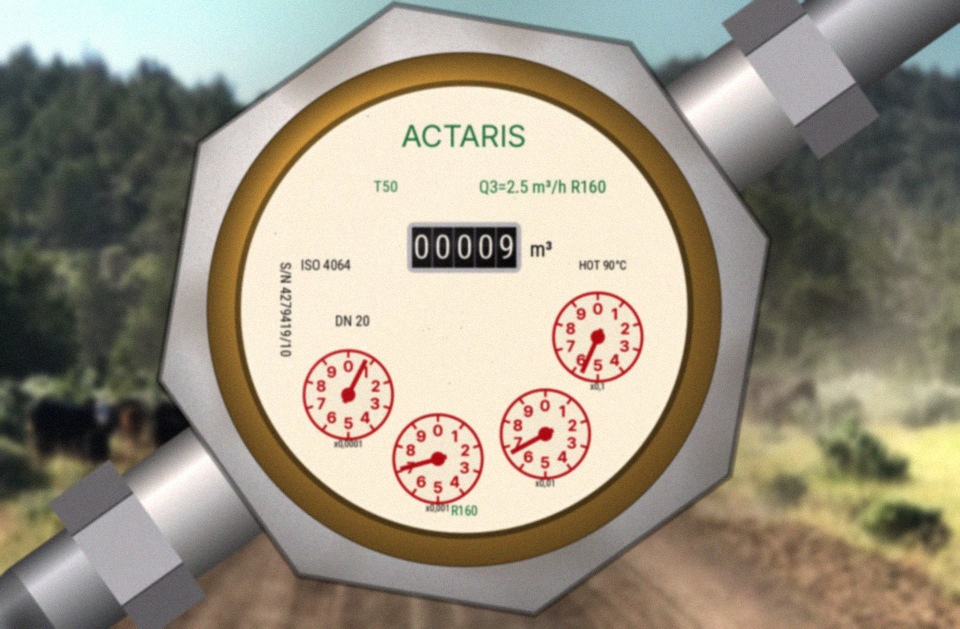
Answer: 9.5670m³
